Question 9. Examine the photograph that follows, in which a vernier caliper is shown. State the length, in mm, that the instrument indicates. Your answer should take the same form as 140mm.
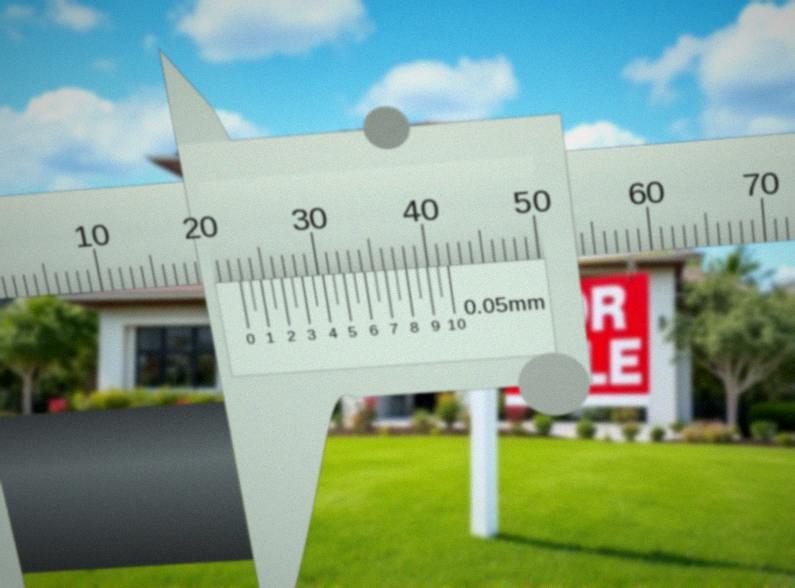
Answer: 22.8mm
